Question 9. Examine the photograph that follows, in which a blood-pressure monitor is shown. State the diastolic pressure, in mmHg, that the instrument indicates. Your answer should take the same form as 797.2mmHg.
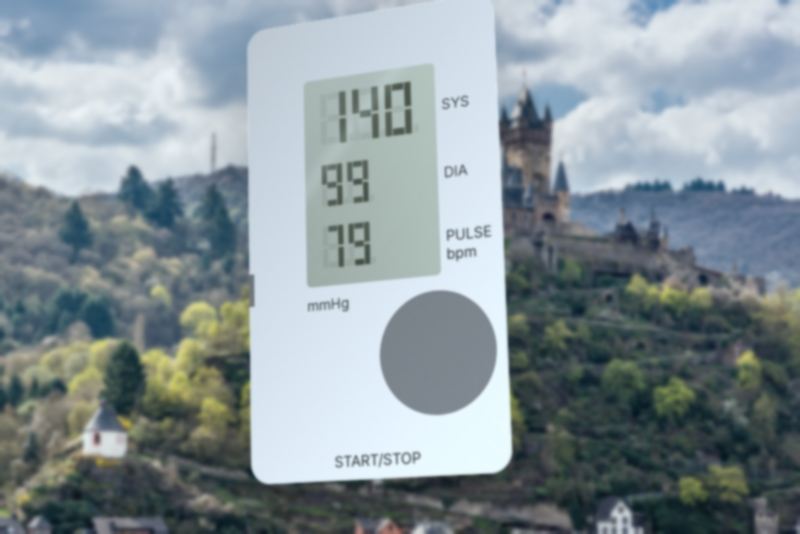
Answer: 99mmHg
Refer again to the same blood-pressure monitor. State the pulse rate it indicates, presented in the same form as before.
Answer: 79bpm
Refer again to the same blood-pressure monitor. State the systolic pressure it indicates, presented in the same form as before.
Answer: 140mmHg
